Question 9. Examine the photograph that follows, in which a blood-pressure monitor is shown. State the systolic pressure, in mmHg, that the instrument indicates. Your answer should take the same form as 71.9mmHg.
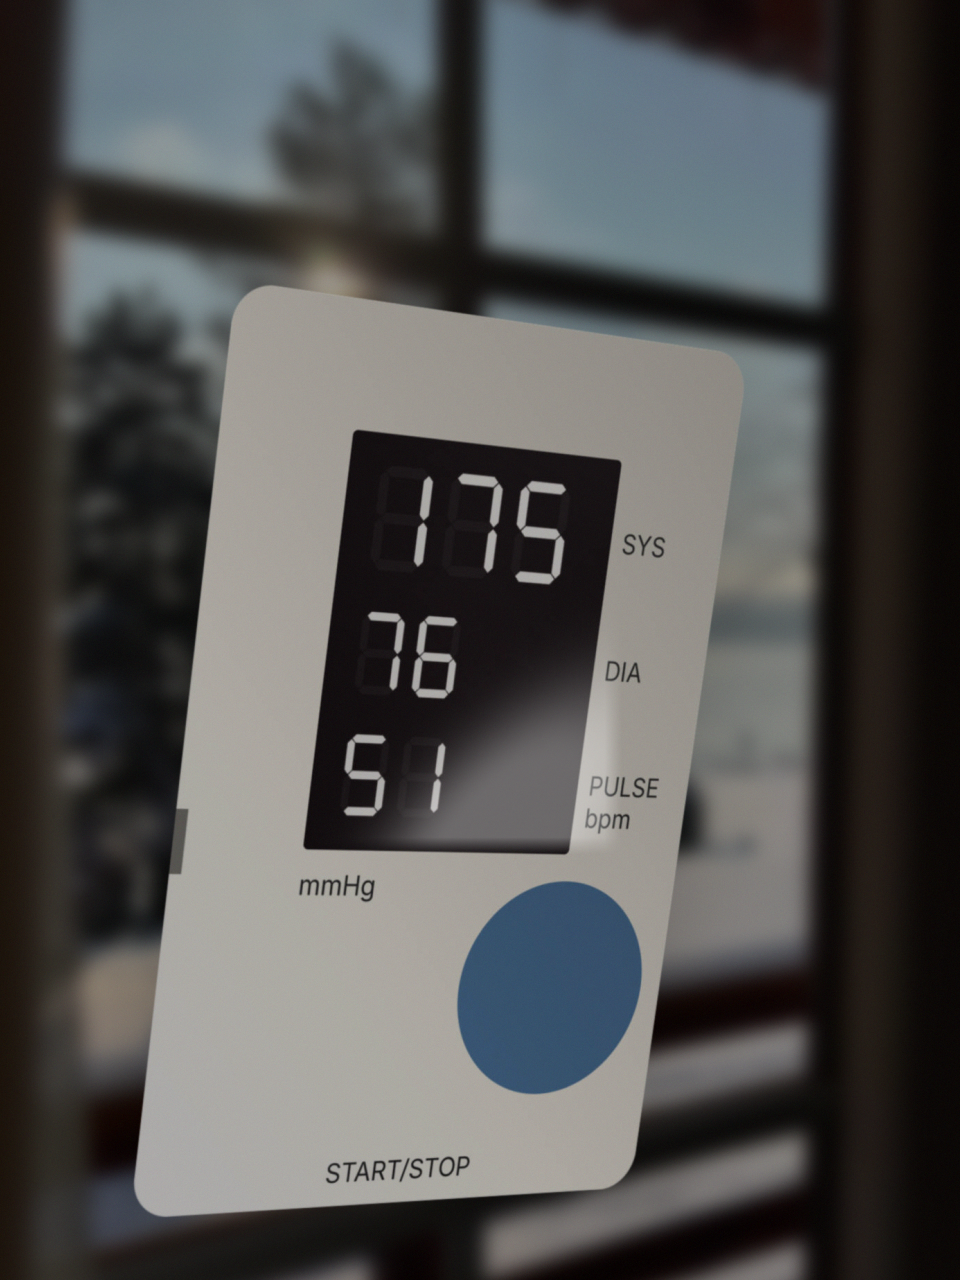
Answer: 175mmHg
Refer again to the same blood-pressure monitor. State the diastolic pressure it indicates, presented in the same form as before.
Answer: 76mmHg
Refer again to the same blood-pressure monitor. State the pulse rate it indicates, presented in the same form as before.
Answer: 51bpm
